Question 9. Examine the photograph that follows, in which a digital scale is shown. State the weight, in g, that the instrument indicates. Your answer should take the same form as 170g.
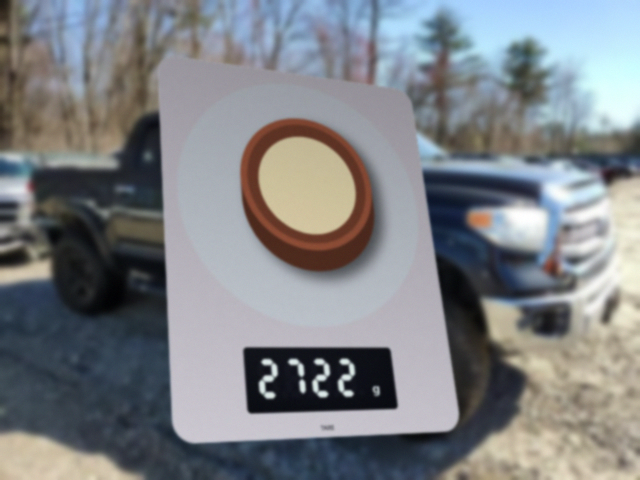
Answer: 2722g
